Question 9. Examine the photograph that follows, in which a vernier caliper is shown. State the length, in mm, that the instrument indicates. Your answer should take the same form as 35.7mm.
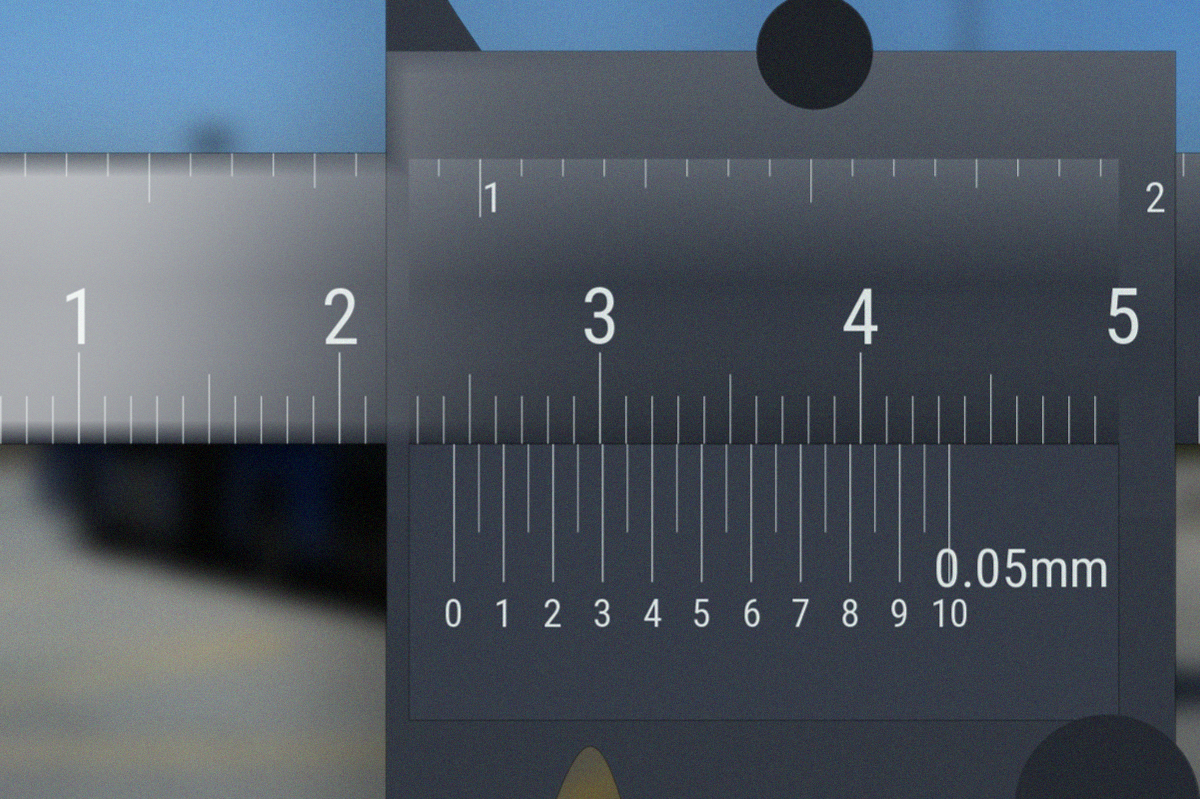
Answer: 24.40mm
